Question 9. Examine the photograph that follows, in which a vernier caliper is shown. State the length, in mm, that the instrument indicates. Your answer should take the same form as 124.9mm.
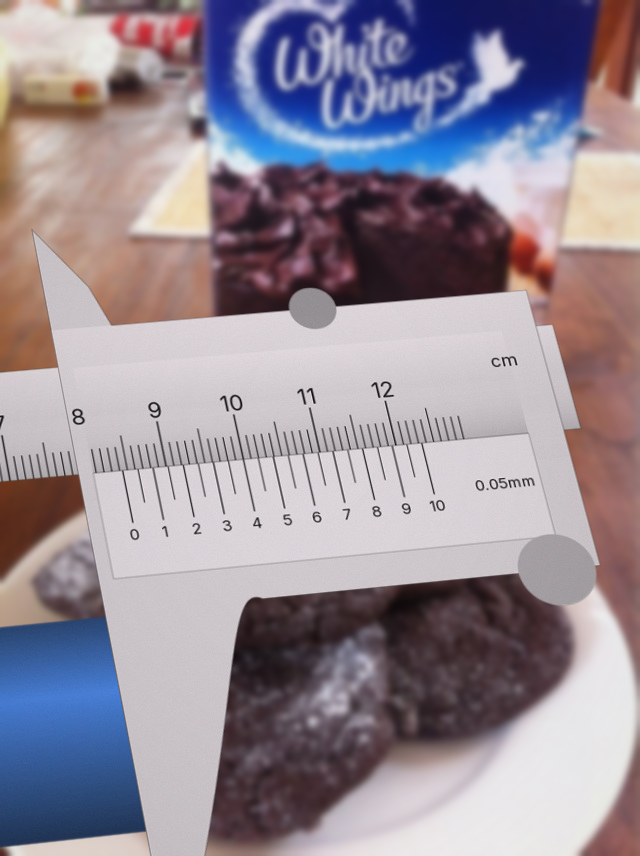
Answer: 84.4mm
